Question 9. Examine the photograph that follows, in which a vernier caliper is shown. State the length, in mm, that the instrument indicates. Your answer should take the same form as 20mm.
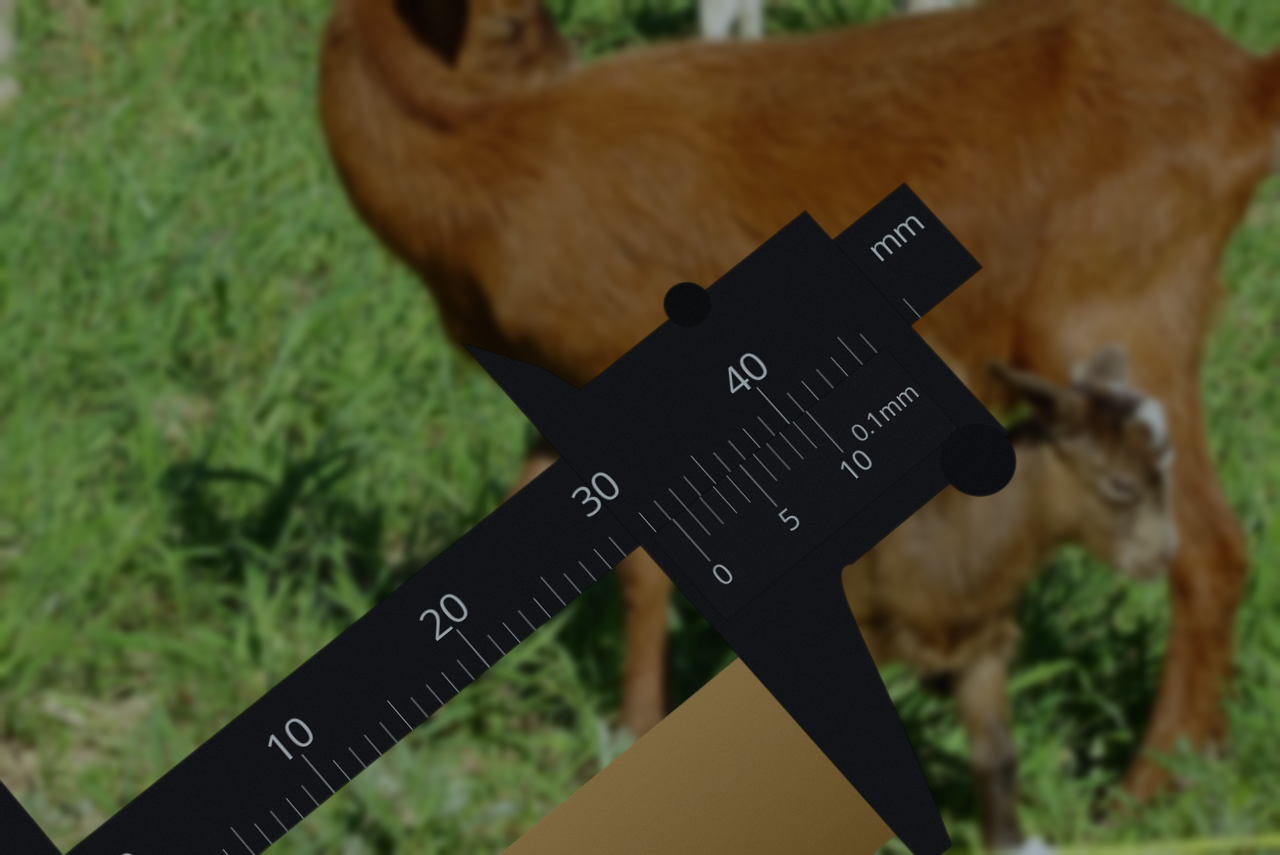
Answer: 32.1mm
